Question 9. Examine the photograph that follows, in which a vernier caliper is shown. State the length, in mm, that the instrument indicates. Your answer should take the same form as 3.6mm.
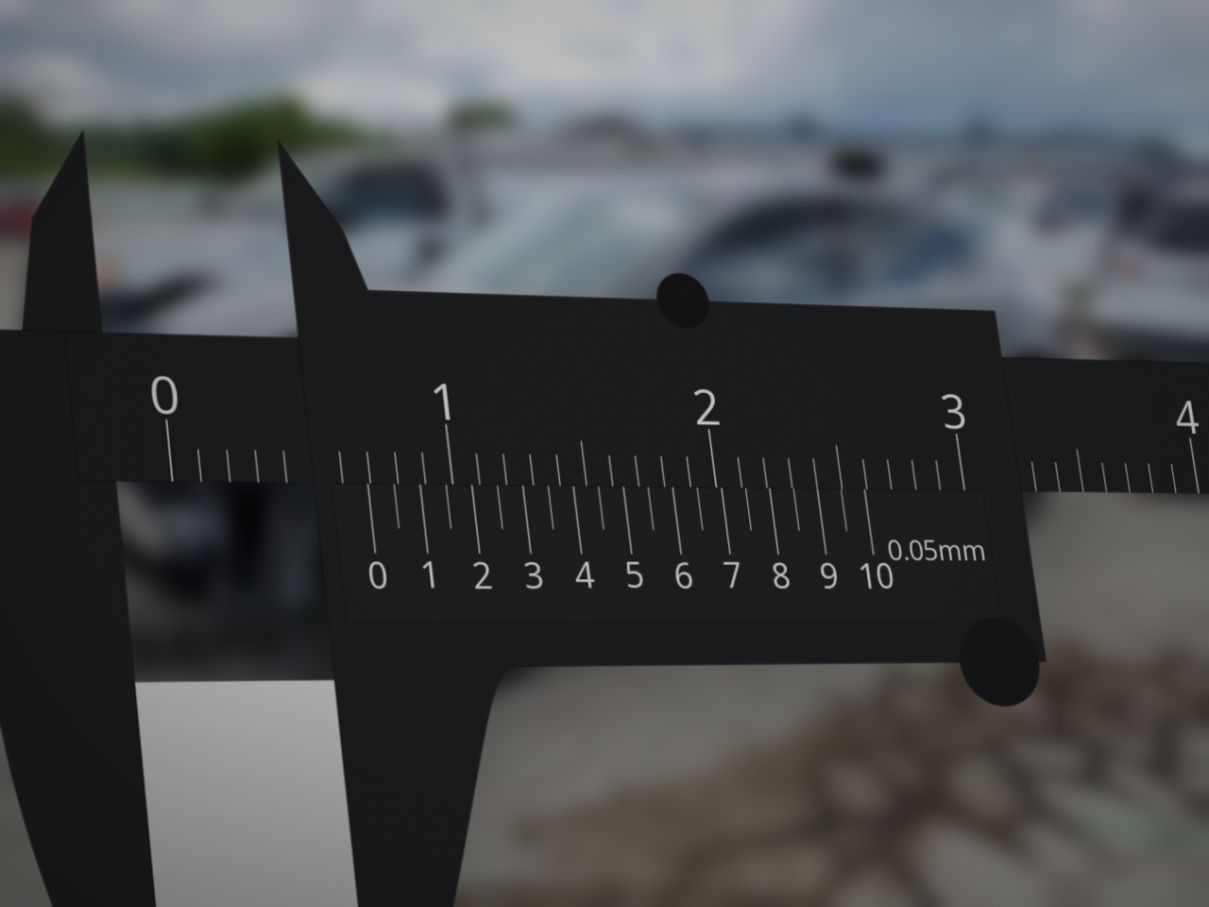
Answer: 6.90mm
